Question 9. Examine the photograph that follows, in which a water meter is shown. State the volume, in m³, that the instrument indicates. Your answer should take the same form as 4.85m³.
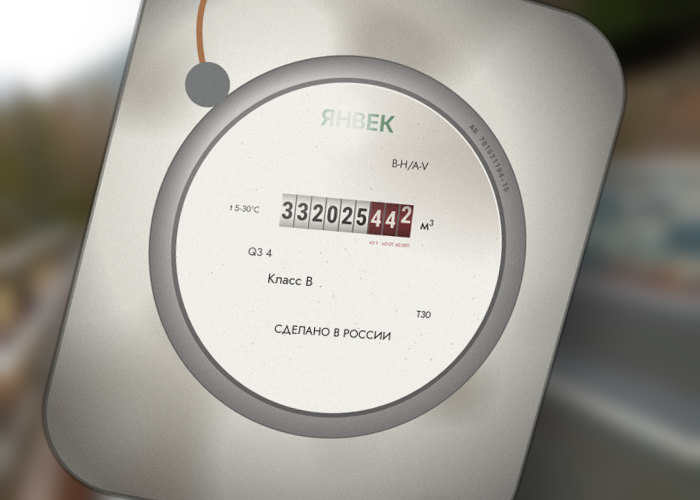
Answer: 332025.442m³
